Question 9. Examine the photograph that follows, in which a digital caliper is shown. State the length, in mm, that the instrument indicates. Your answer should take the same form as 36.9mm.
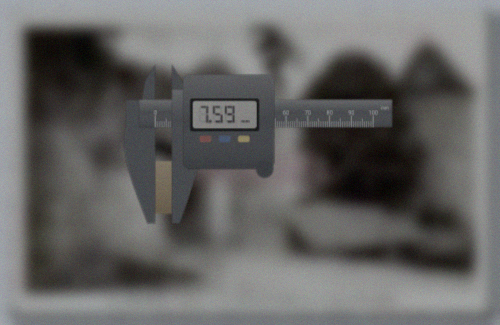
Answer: 7.59mm
